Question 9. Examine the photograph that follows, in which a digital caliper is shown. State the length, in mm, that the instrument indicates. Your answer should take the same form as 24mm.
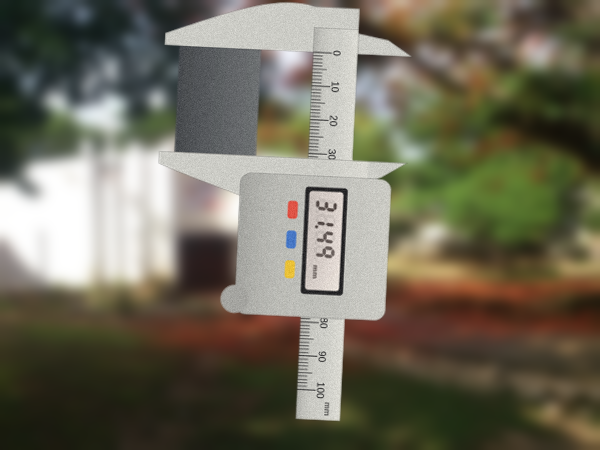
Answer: 31.49mm
